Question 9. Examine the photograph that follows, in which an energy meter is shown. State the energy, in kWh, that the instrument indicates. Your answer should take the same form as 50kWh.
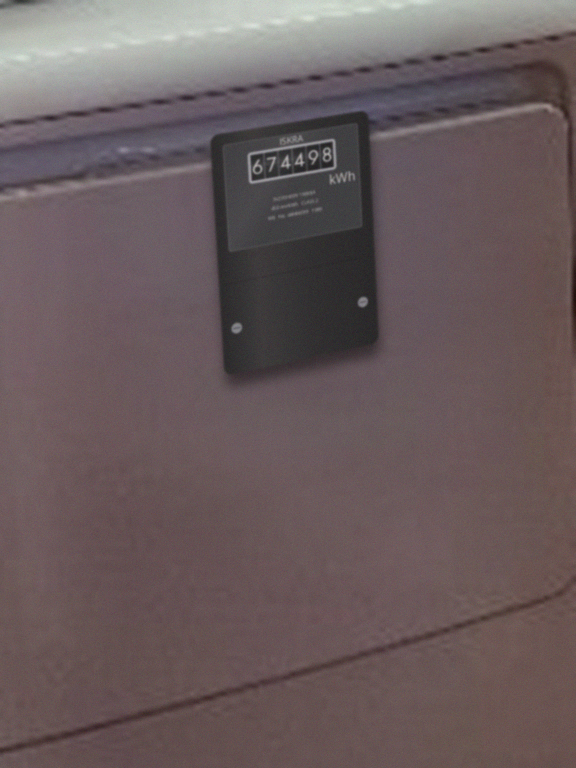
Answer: 674498kWh
